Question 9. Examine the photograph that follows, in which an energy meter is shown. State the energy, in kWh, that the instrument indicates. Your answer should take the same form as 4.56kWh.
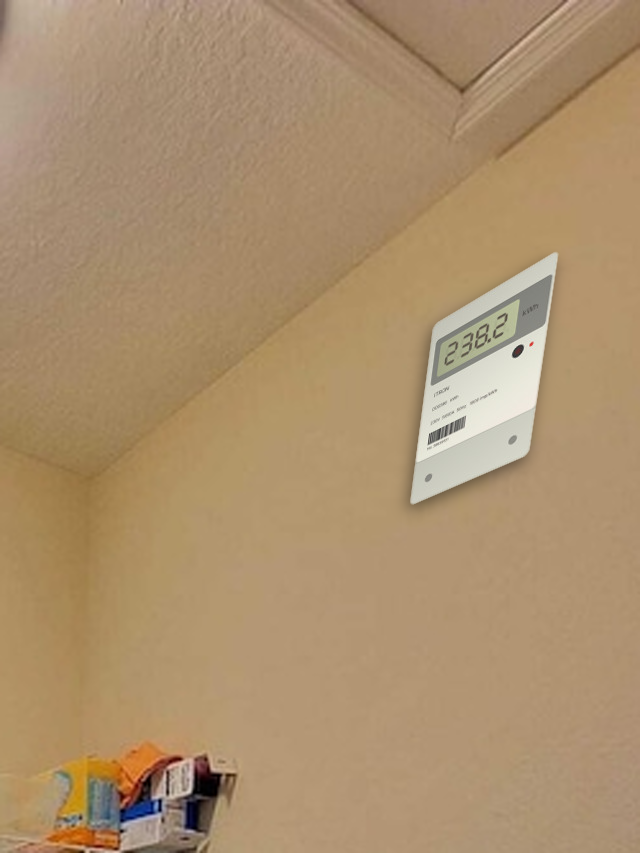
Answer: 238.2kWh
